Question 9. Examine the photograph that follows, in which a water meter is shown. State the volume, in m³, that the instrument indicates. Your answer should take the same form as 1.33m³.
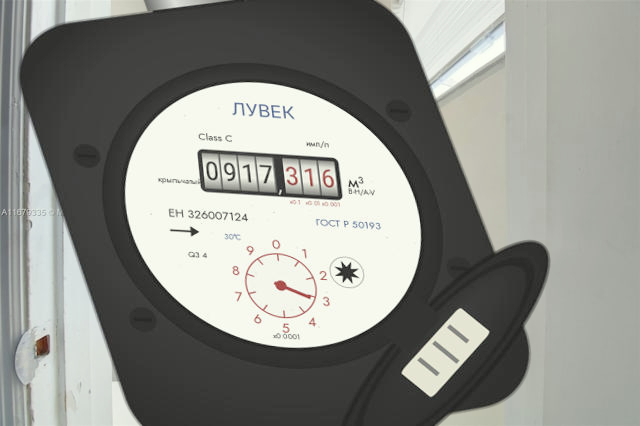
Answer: 917.3163m³
